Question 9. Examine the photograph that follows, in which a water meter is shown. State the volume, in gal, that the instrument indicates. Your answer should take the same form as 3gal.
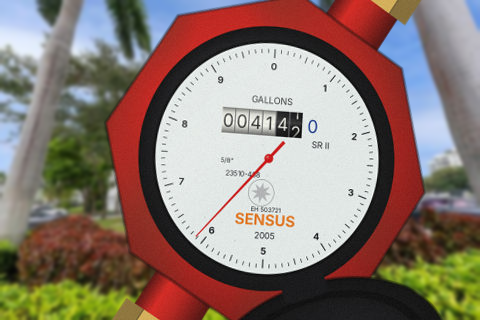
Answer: 41416.1gal
